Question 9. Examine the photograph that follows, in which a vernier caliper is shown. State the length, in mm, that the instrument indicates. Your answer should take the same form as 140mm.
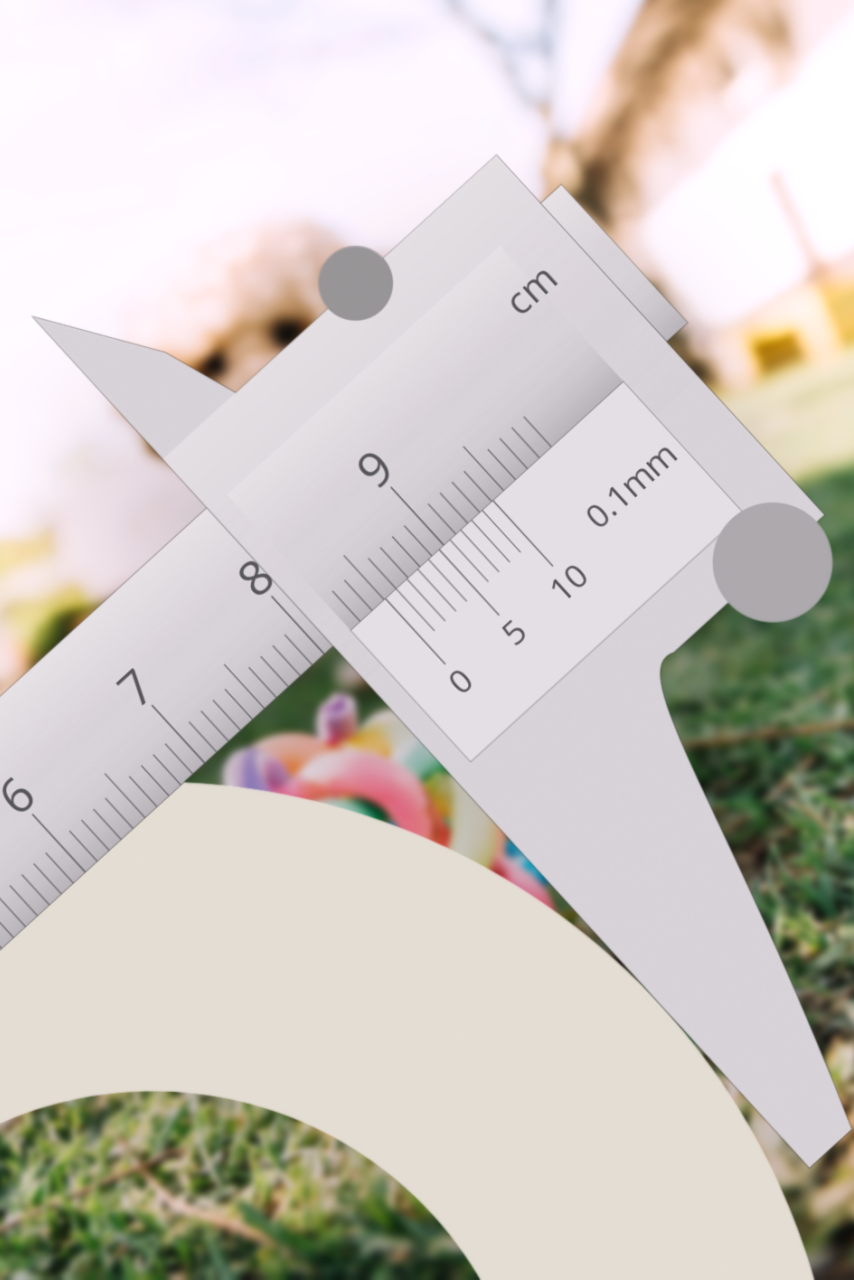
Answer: 85.1mm
